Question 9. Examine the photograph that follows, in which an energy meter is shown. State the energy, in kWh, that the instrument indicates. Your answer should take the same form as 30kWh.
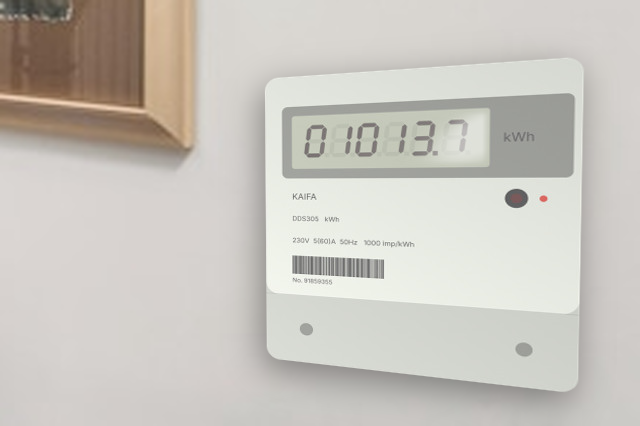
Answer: 1013.7kWh
